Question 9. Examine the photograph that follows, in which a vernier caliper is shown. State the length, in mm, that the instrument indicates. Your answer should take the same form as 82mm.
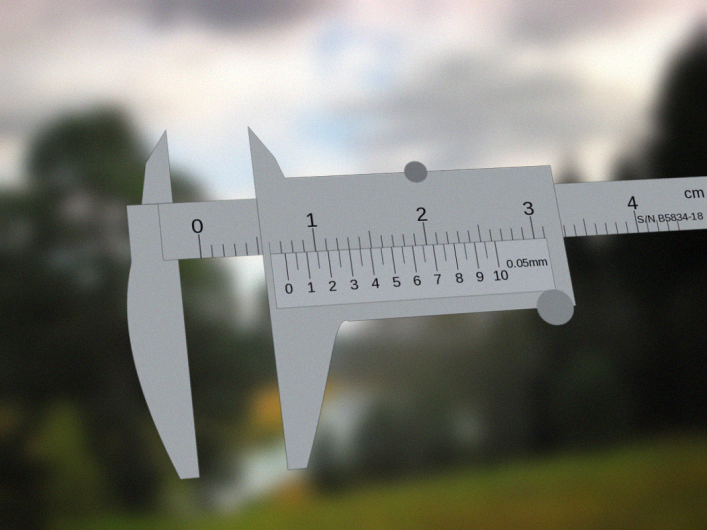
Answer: 7.3mm
